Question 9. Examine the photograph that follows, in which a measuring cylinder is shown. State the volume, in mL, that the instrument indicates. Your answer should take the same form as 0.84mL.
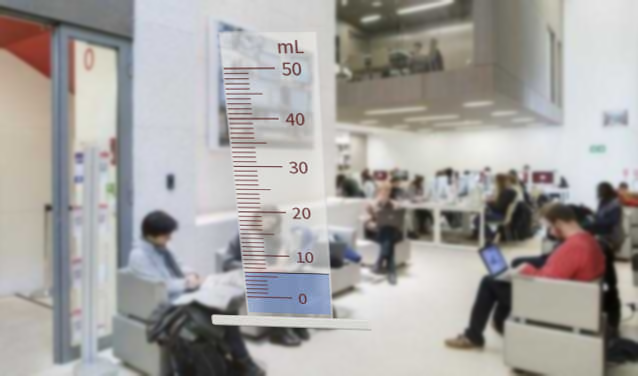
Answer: 6mL
